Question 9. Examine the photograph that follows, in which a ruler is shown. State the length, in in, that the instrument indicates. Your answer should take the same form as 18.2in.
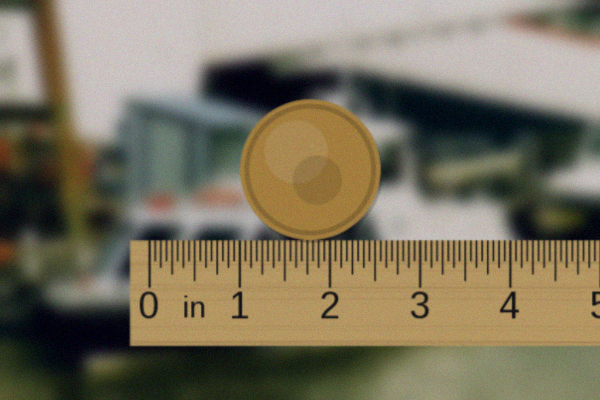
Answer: 1.5625in
